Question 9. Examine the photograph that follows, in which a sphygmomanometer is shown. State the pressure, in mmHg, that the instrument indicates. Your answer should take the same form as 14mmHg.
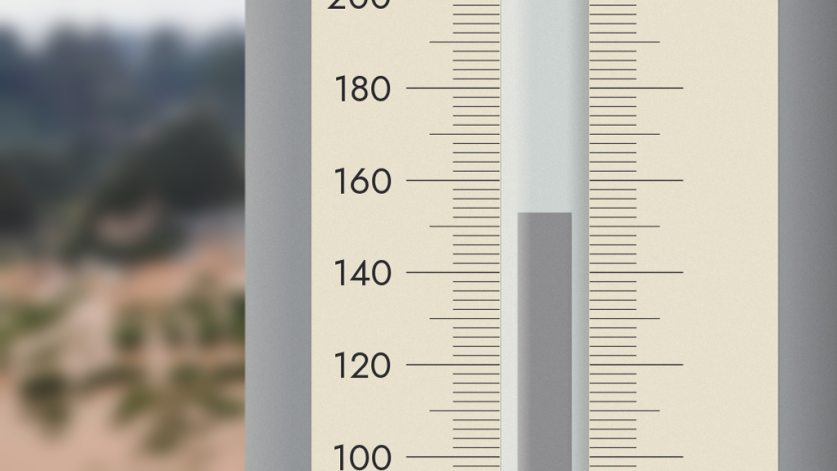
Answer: 153mmHg
